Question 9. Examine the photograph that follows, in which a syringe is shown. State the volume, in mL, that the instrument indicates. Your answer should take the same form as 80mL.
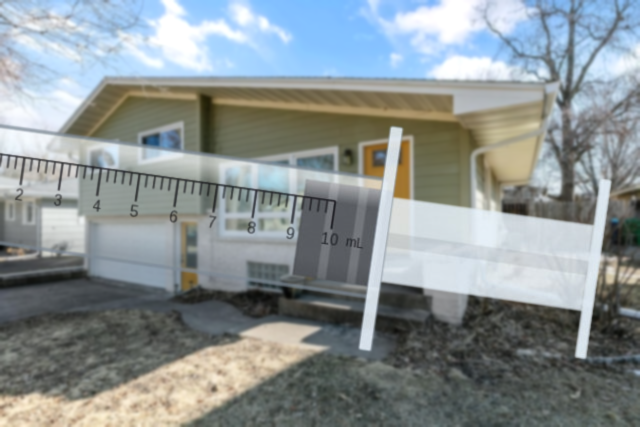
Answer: 9.2mL
